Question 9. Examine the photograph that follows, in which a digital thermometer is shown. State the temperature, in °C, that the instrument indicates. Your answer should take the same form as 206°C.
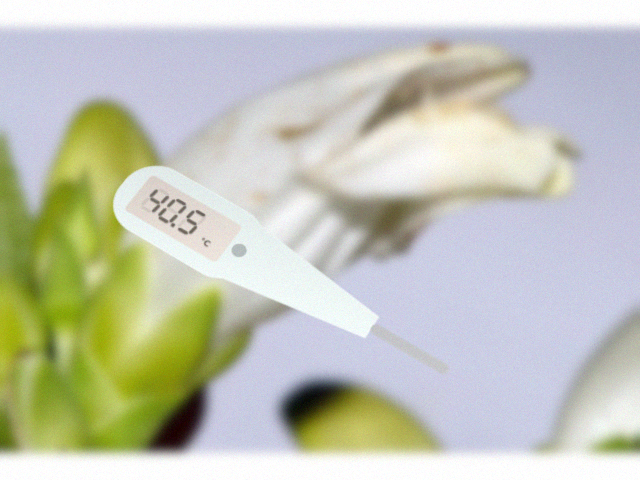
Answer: 40.5°C
